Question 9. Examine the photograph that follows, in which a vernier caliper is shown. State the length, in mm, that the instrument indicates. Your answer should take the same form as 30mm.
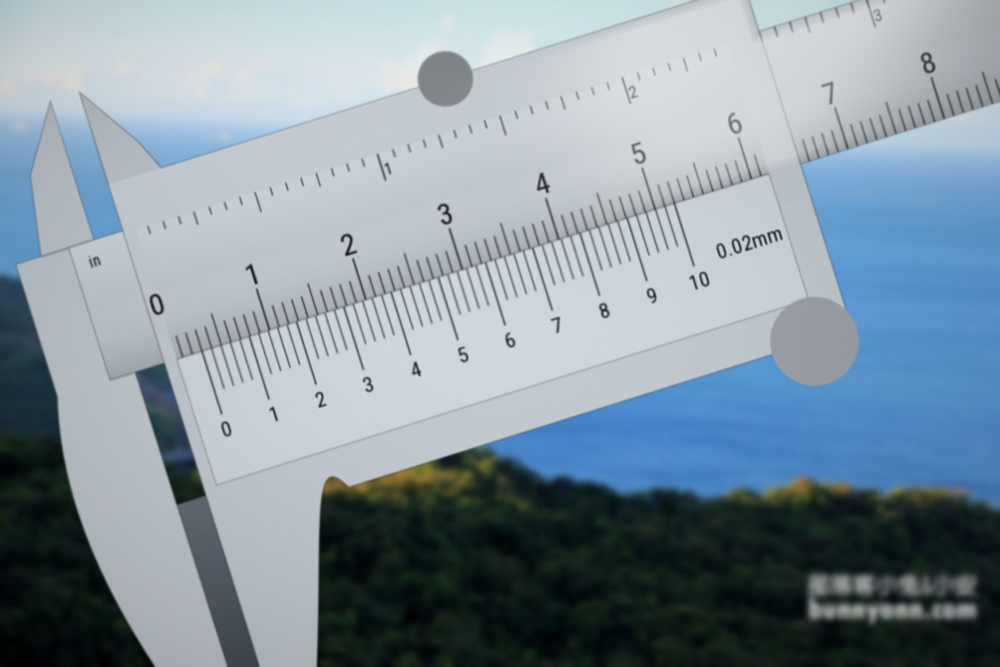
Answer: 3.0mm
